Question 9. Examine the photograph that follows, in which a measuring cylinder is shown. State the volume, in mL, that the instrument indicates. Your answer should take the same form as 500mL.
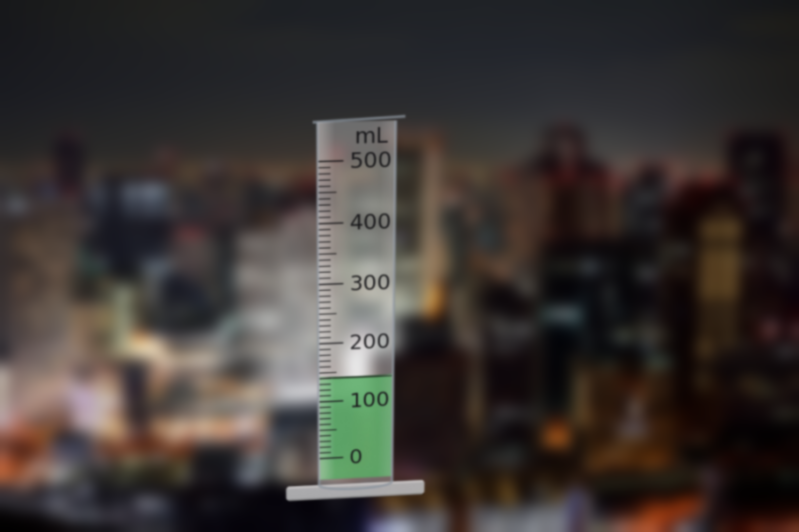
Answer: 140mL
